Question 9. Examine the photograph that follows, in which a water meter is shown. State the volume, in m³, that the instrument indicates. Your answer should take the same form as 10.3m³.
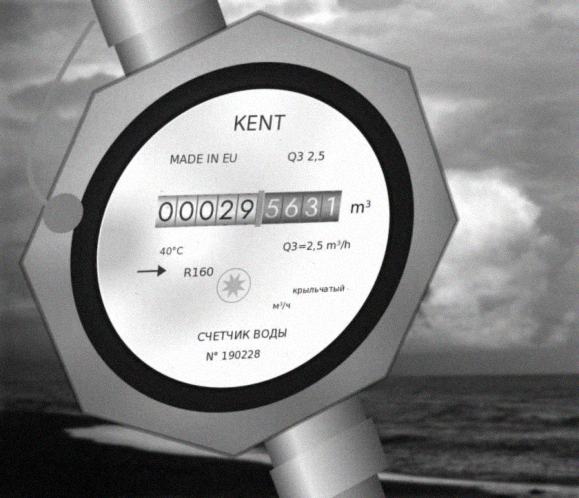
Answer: 29.5631m³
